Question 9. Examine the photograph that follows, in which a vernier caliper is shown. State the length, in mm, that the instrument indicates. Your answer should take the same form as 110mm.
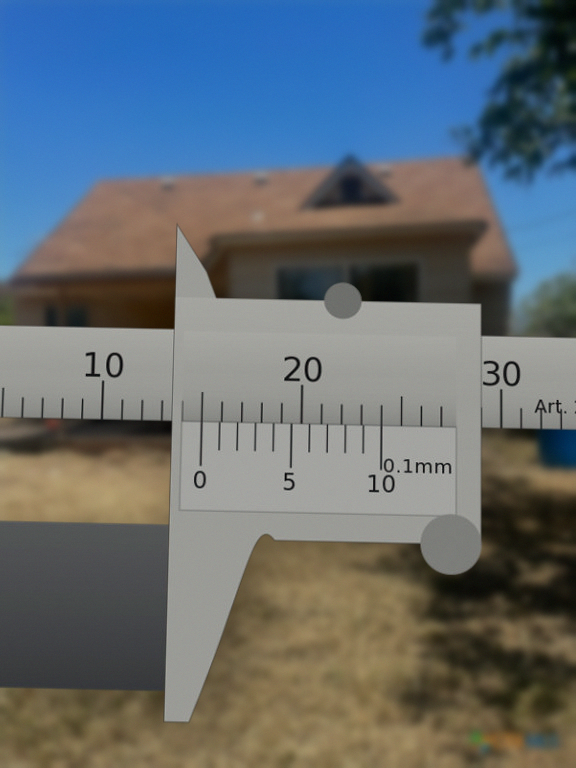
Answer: 15.0mm
